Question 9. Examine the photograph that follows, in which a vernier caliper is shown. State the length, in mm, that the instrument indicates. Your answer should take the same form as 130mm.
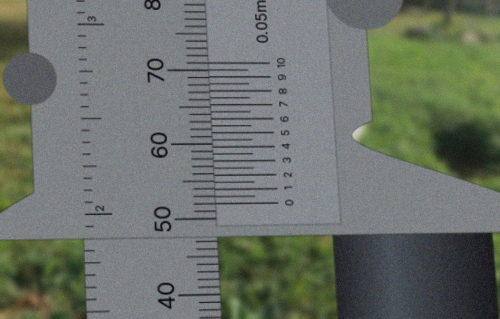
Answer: 52.0mm
